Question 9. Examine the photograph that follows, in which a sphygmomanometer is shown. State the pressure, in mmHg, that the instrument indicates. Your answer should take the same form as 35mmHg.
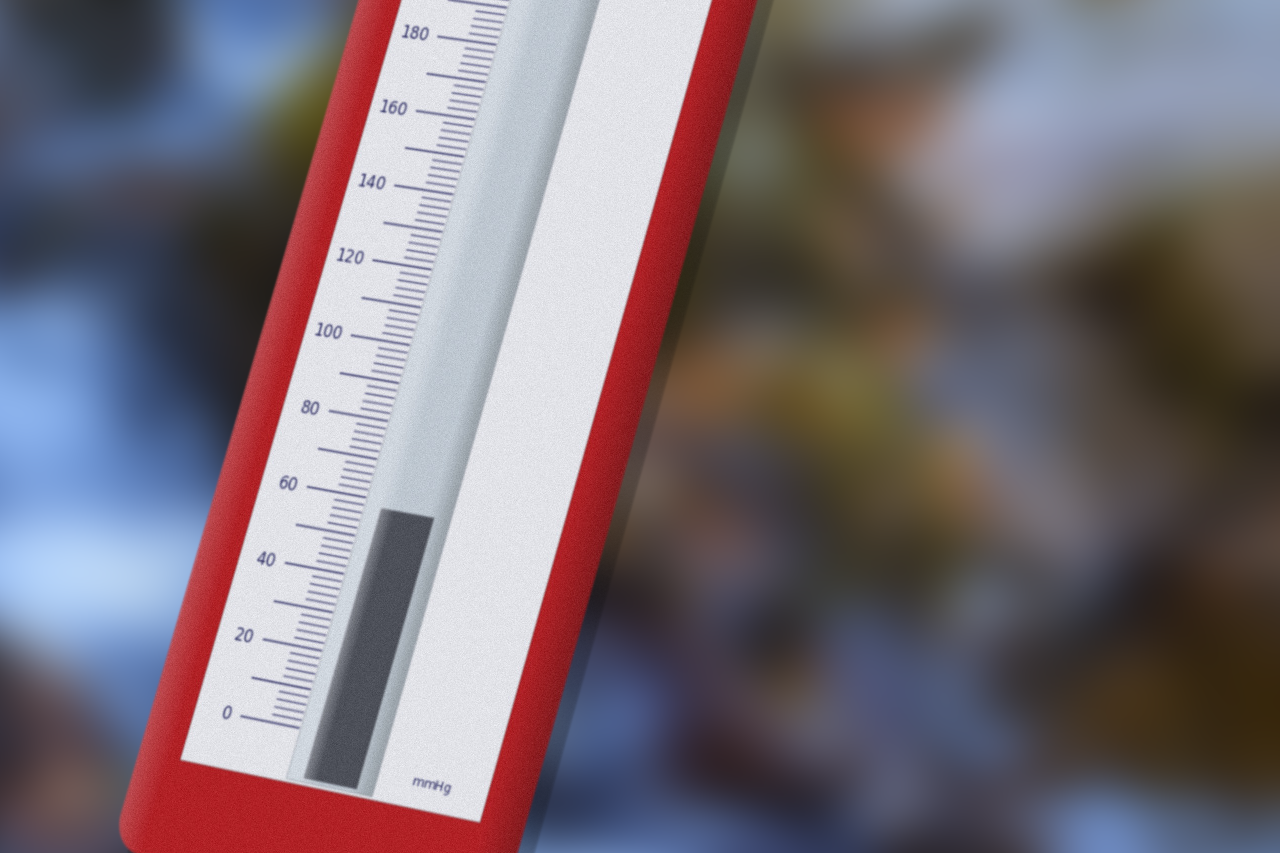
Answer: 58mmHg
